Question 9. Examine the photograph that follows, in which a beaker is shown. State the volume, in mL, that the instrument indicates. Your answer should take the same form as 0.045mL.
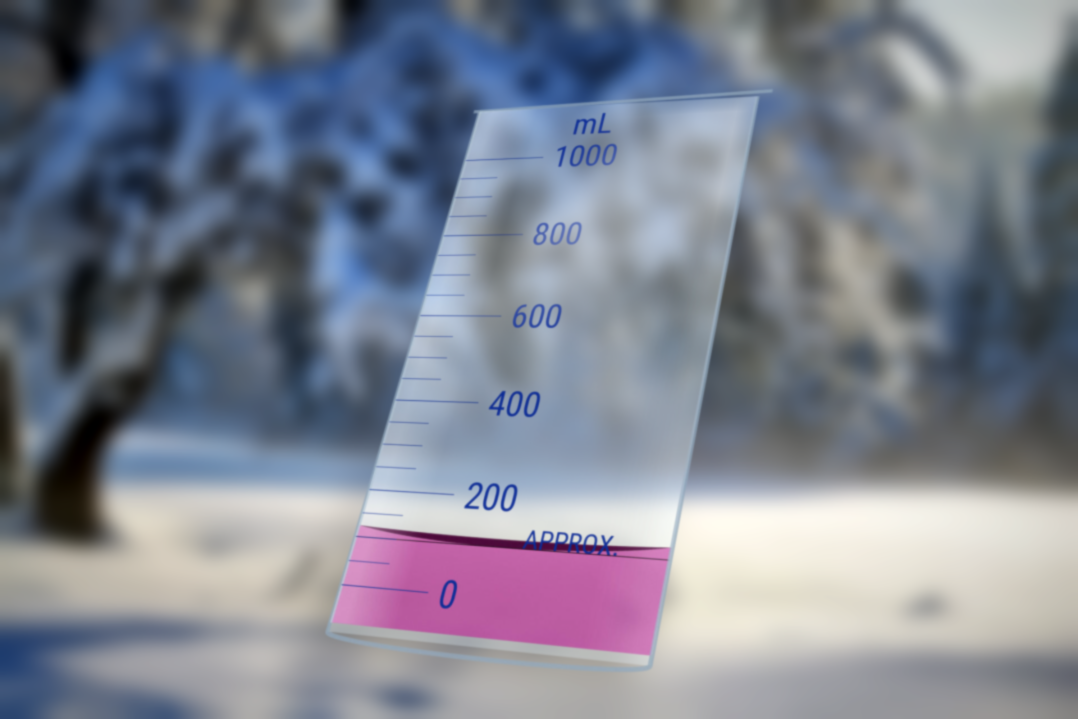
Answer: 100mL
